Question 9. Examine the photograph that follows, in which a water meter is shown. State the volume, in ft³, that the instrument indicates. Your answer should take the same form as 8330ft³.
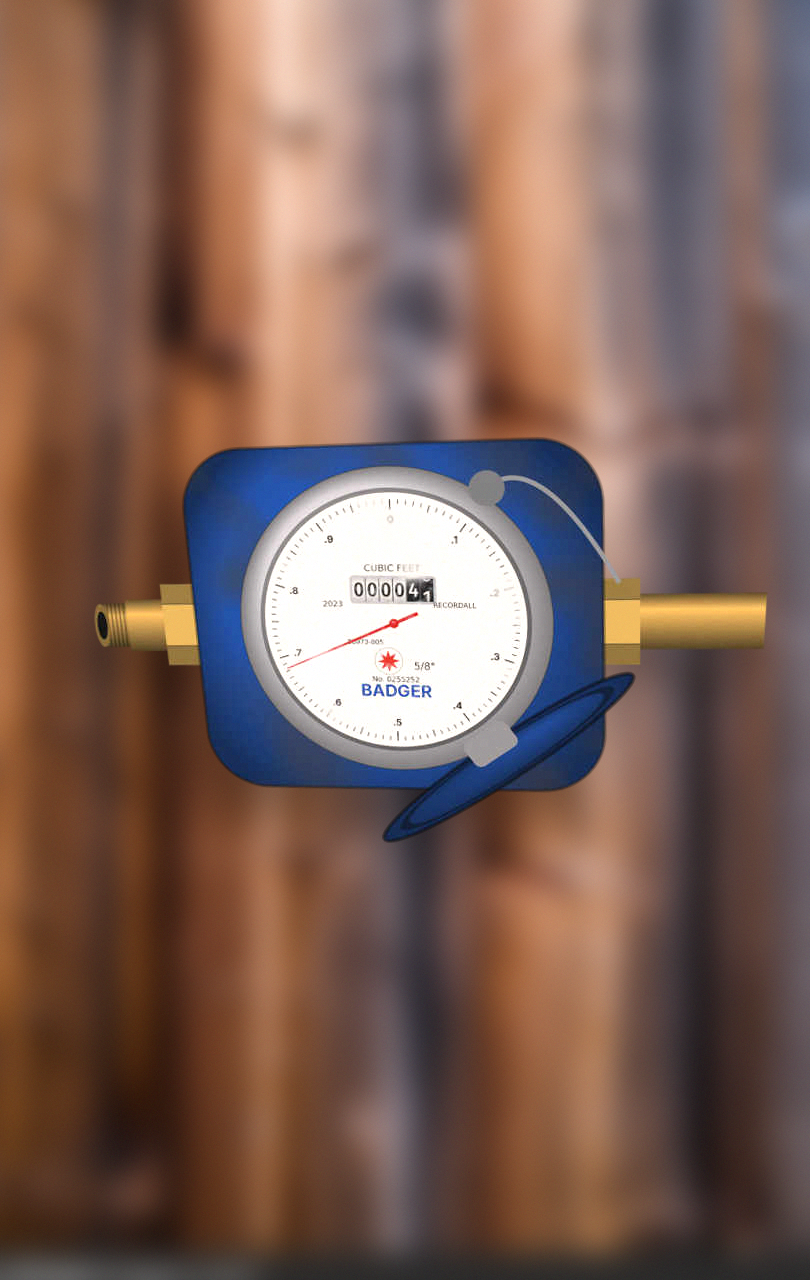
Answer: 40.68ft³
